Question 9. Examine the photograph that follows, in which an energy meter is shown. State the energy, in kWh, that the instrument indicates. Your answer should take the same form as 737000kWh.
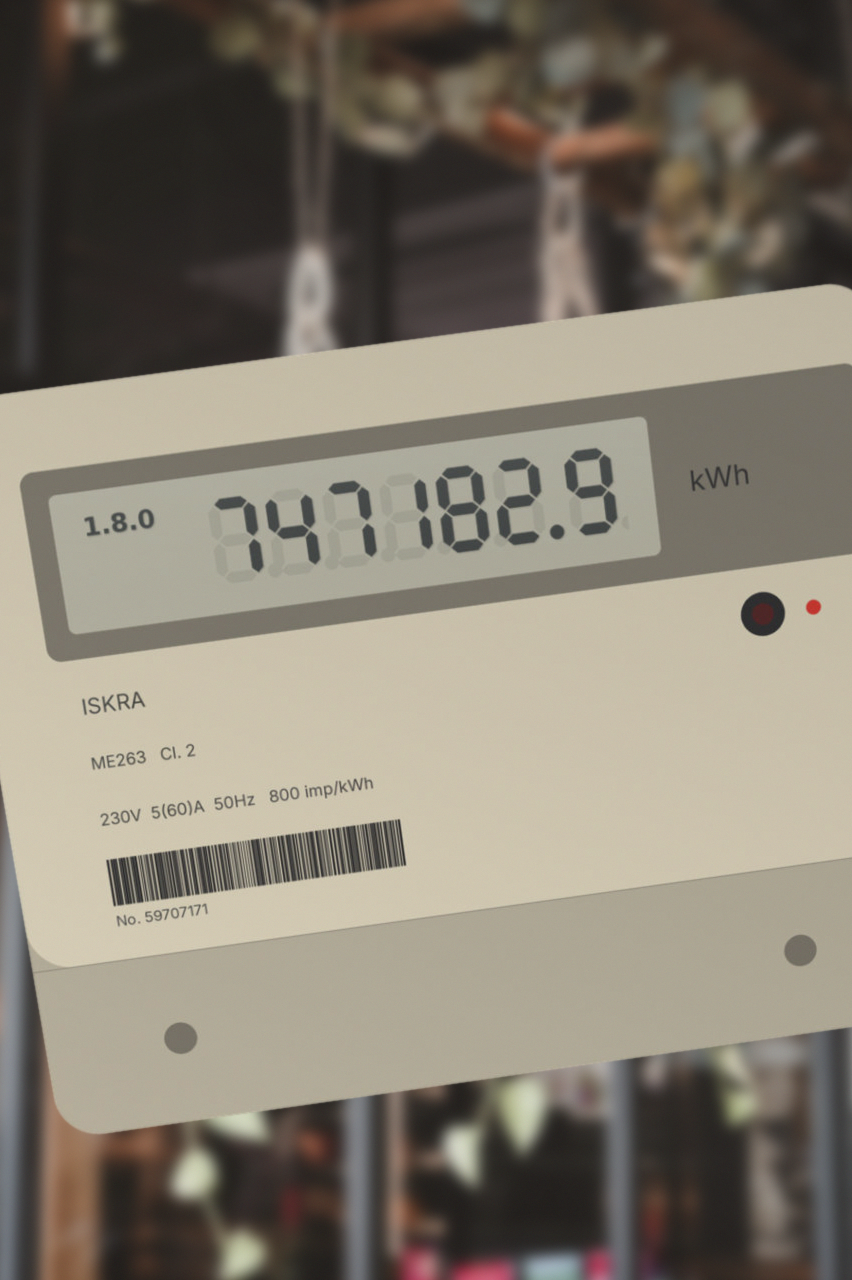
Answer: 747182.9kWh
